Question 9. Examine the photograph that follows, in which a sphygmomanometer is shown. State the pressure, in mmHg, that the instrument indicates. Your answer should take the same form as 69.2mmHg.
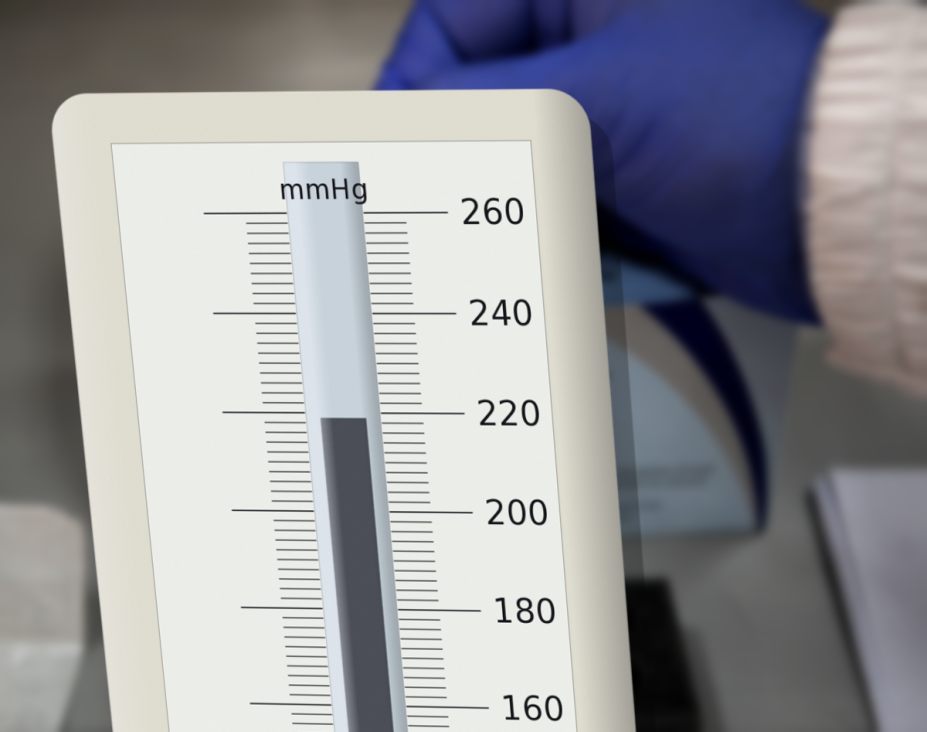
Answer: 219mmHg
